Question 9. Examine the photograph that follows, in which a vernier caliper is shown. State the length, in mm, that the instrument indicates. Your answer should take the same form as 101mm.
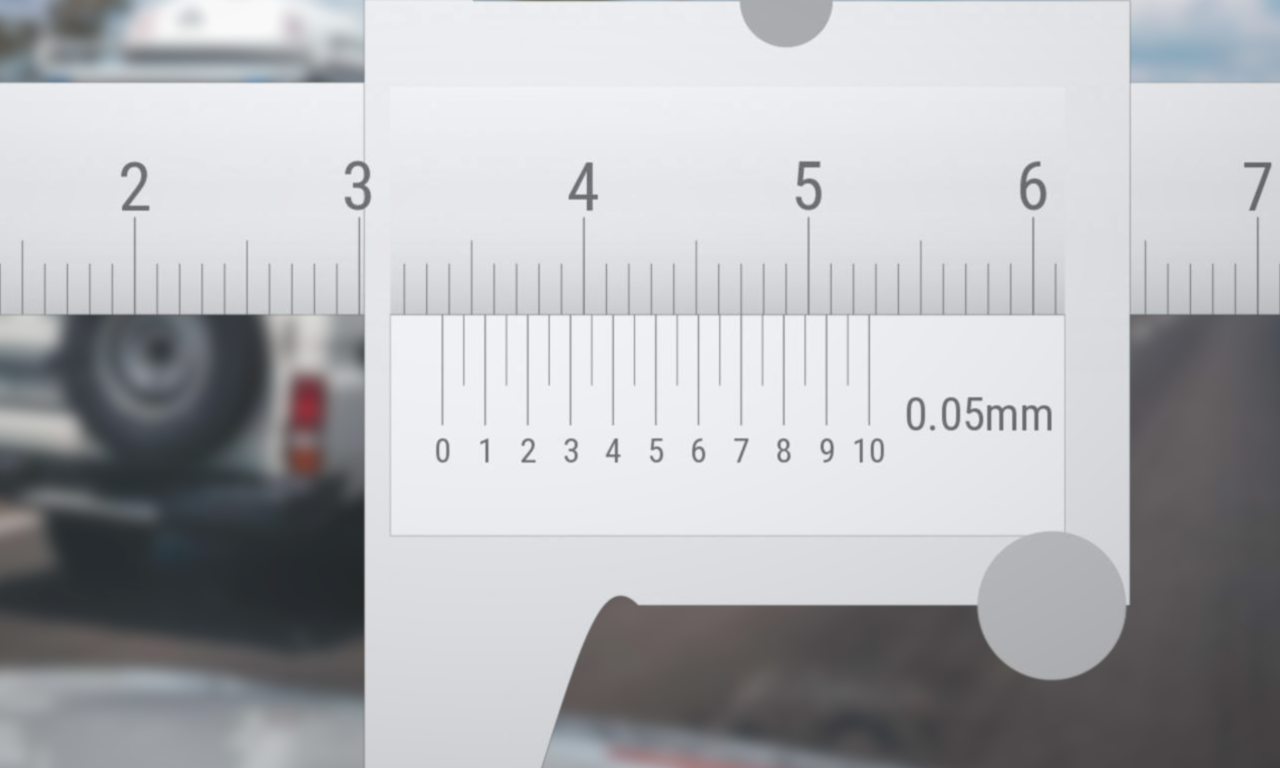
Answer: 33.7mm
